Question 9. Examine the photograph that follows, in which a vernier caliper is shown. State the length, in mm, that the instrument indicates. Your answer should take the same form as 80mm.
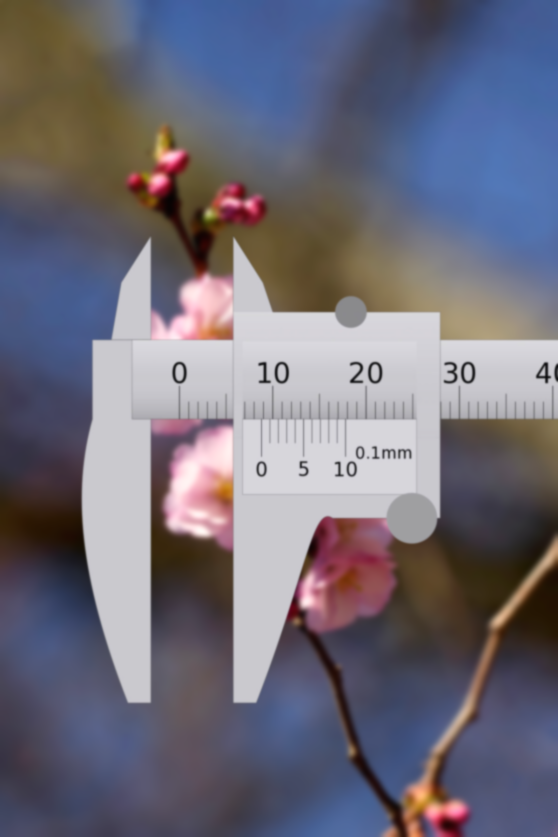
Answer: 8.8mm
